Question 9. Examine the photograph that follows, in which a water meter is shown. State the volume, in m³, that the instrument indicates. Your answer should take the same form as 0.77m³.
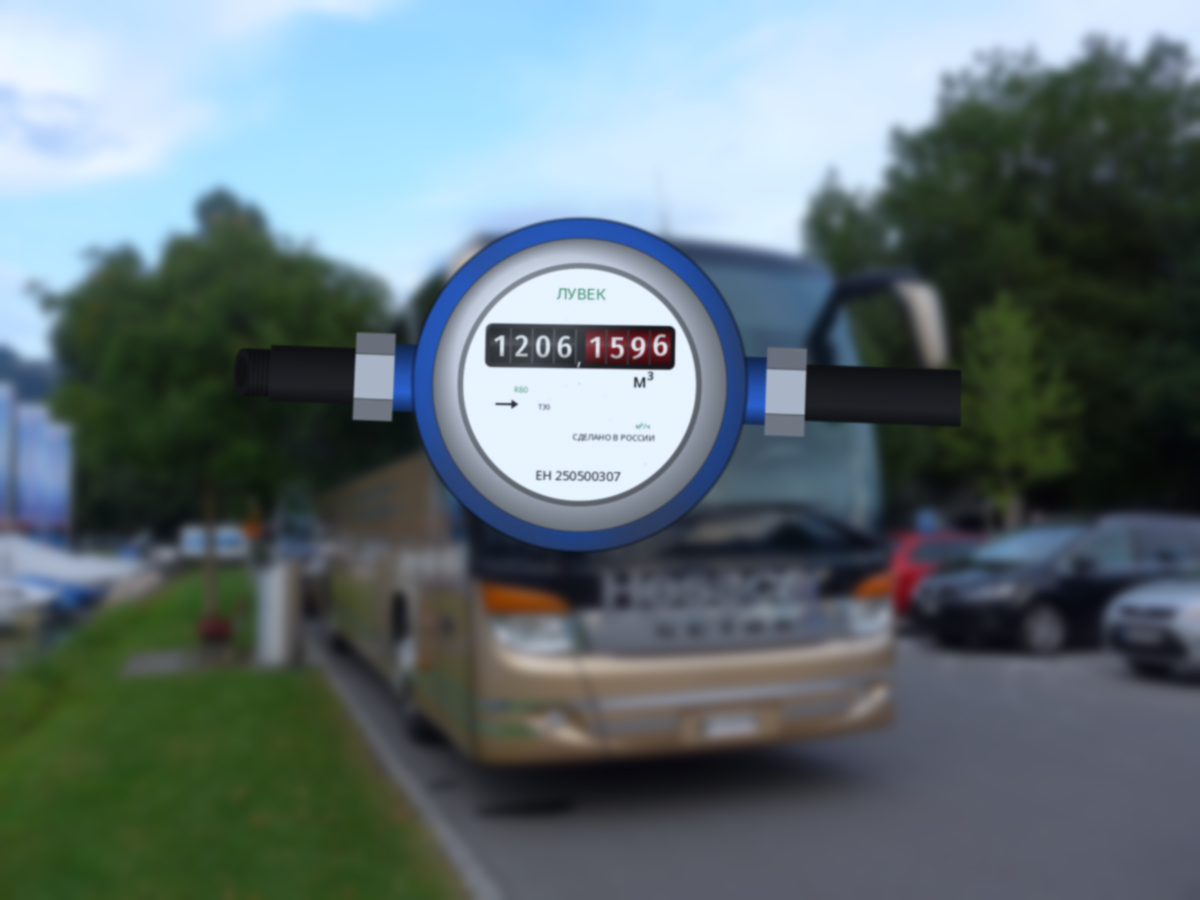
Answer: 1206.1596m³
